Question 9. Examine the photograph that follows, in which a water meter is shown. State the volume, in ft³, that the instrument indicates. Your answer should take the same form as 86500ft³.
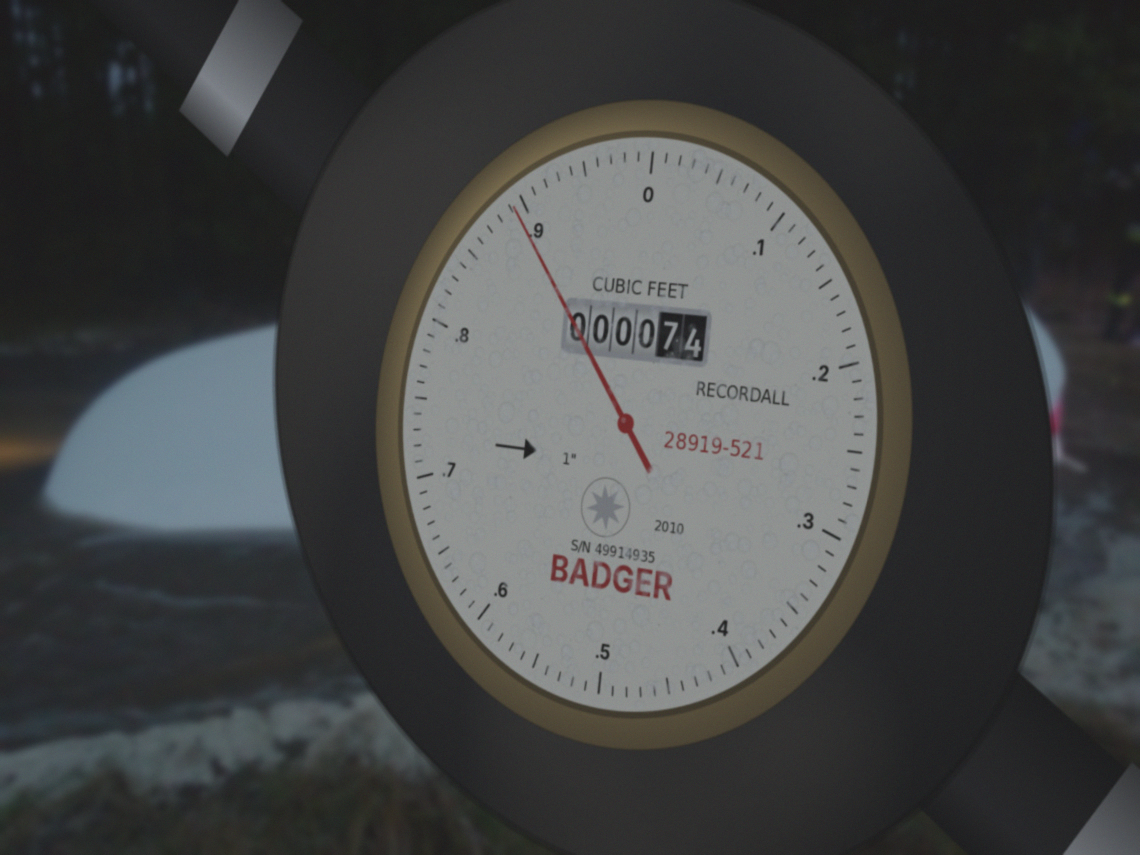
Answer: 73.89ft³
